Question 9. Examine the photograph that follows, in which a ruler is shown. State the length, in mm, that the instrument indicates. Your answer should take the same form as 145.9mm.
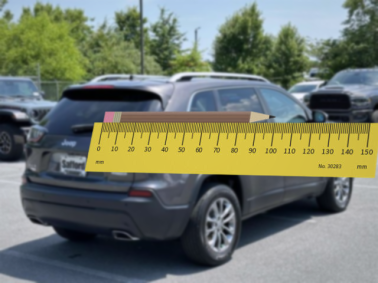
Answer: 100mm
